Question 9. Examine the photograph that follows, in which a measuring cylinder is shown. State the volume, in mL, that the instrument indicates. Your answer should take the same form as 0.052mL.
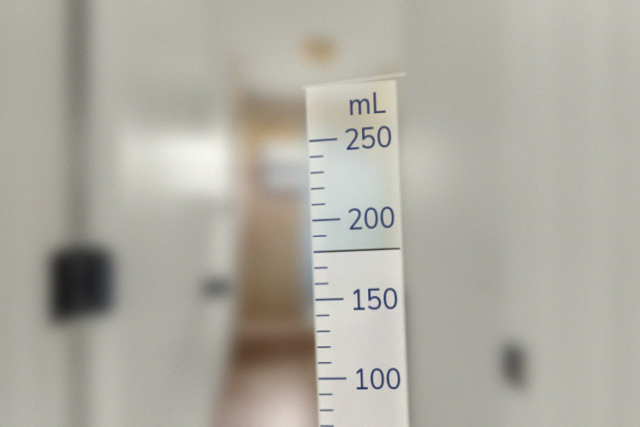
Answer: 180mL
